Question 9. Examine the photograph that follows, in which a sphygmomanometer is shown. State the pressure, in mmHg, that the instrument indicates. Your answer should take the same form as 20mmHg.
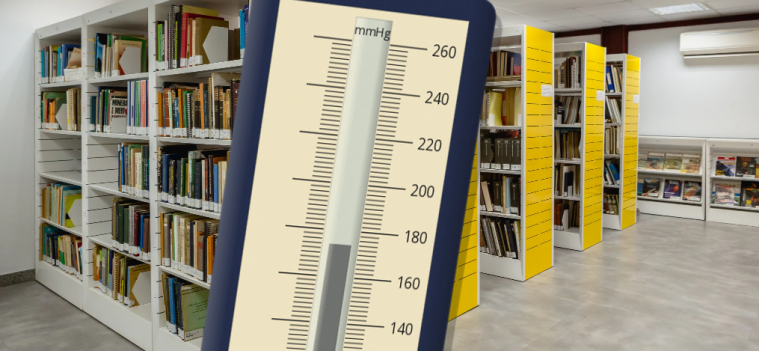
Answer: 174mmHg
